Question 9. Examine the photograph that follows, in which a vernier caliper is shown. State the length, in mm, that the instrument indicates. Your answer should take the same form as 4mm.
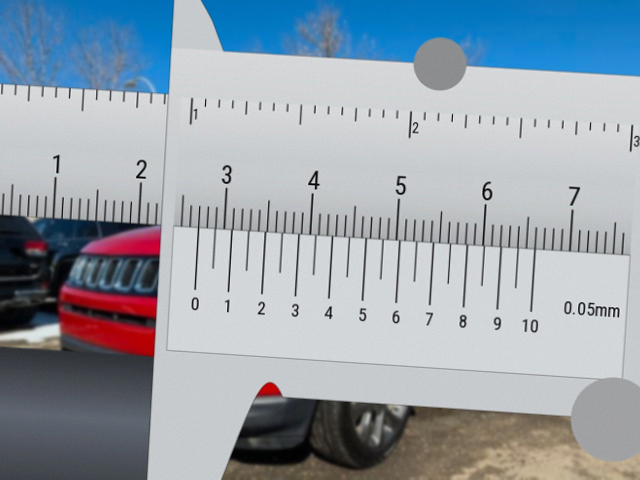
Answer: 27.0mm
